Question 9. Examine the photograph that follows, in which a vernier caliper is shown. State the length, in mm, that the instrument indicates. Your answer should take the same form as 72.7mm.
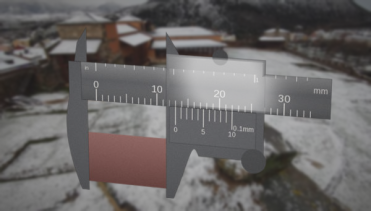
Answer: 13.0mm
